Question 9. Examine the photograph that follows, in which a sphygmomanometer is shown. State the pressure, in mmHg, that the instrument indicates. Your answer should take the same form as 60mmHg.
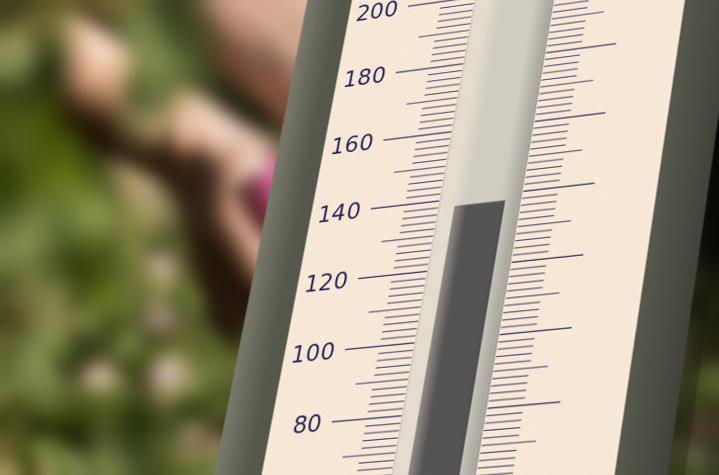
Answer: 138mmHg
